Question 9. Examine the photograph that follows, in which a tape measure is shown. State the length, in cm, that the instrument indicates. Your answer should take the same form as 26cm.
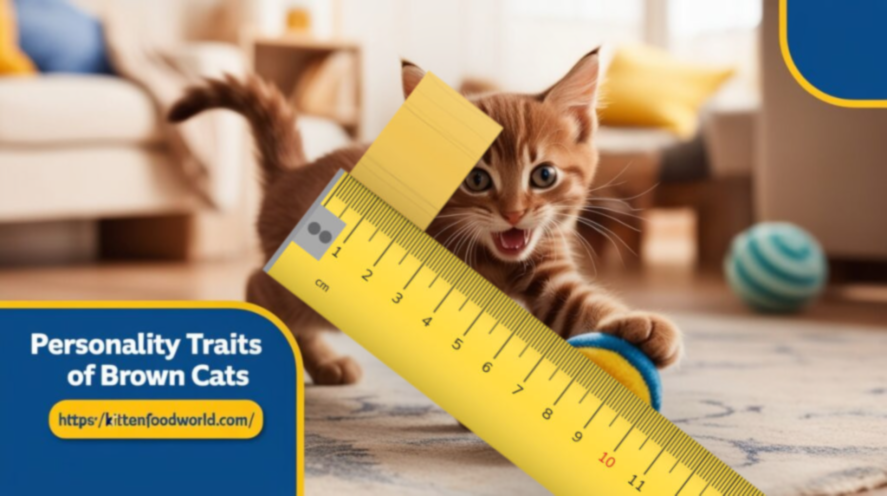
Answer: 2.5cm
